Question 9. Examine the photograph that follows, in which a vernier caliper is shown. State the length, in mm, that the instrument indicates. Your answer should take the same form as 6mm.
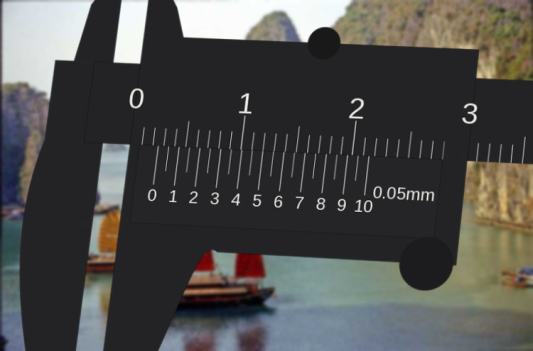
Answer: 2.5mm
